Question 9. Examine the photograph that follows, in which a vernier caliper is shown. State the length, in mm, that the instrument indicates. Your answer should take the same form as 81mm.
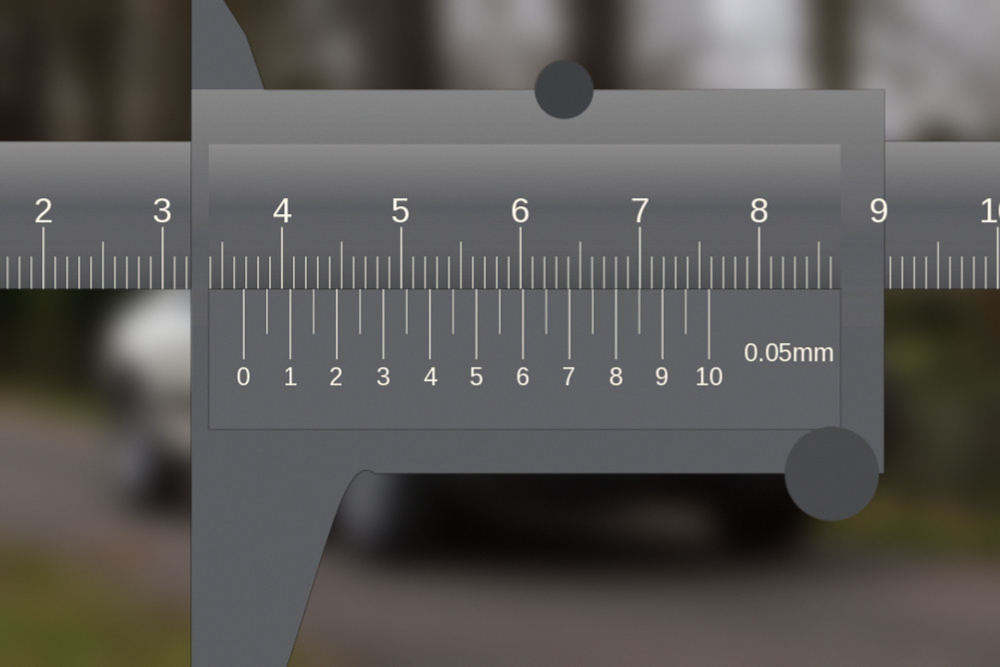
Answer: 36.8mm
